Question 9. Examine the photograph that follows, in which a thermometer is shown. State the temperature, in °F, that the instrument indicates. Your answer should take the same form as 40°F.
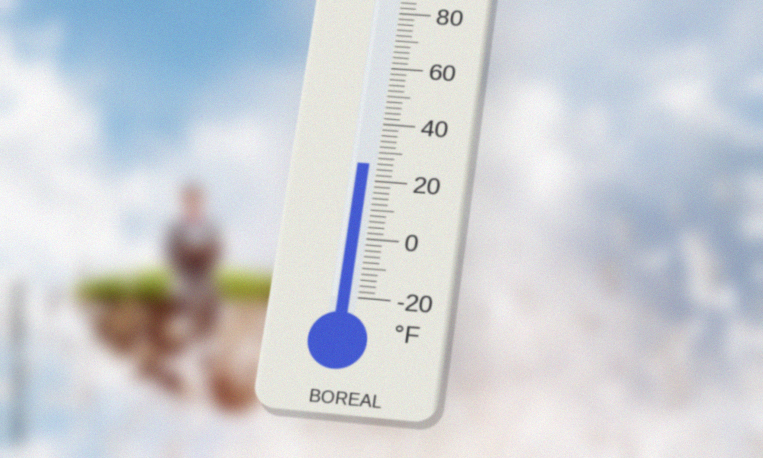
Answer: 26°F
